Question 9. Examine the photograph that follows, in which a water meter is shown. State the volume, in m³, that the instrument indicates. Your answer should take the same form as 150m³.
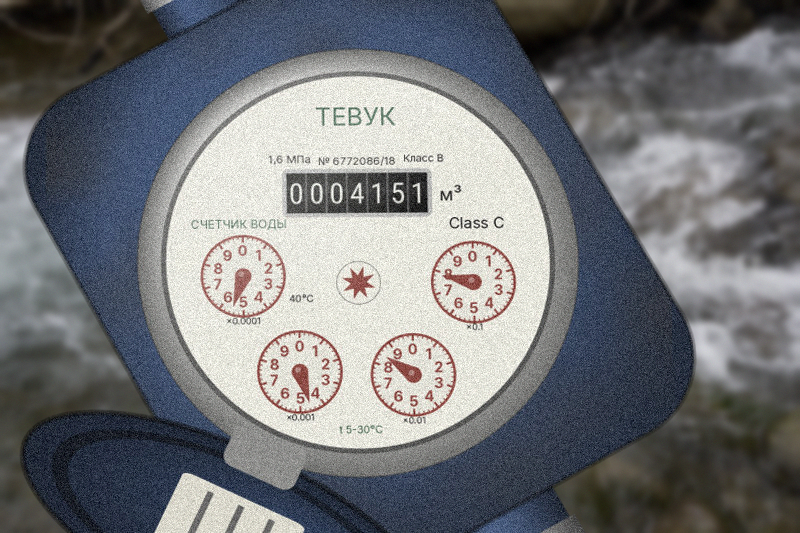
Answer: 4151.7845m³
